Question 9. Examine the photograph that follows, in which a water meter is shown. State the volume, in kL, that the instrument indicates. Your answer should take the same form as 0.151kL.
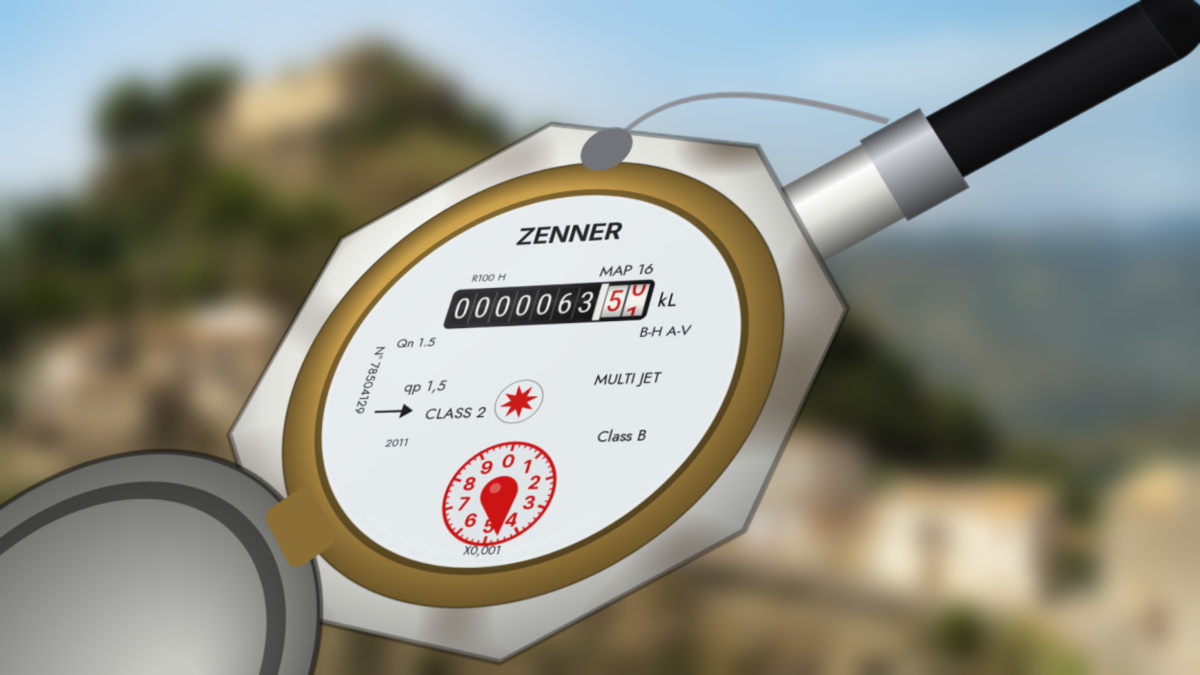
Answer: 63.504kL
